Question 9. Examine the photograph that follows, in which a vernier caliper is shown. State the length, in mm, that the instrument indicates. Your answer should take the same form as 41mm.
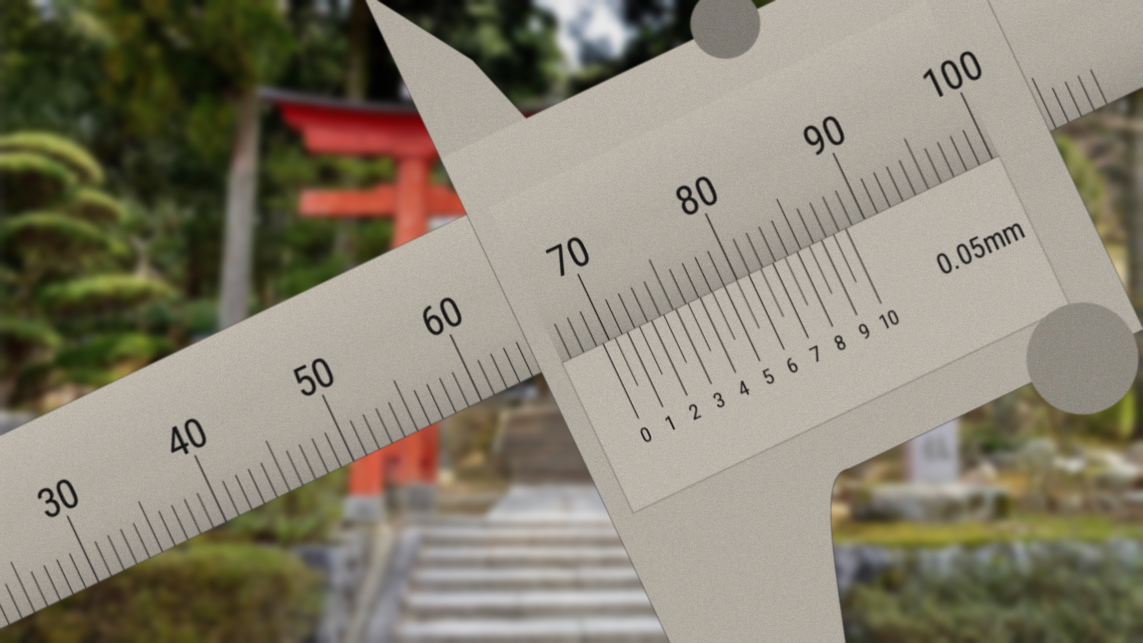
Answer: 69.5mm
